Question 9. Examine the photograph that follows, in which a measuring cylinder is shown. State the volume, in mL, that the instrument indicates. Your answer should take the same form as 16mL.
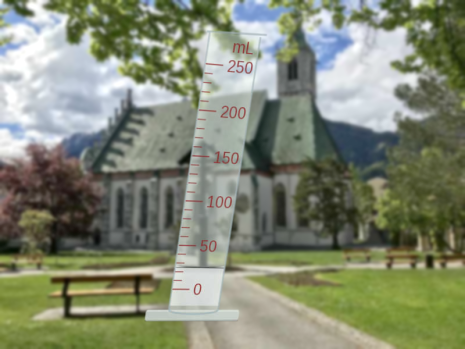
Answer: 25mL
